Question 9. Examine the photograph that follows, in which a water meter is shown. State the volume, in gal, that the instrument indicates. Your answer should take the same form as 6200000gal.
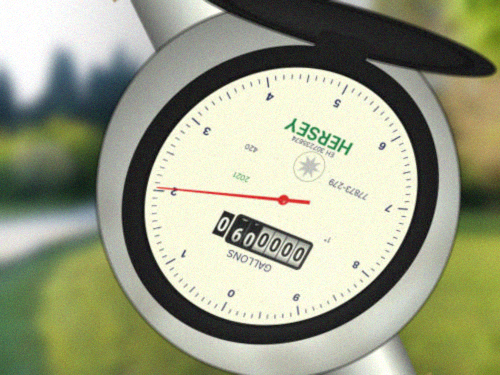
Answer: 92.0gal
